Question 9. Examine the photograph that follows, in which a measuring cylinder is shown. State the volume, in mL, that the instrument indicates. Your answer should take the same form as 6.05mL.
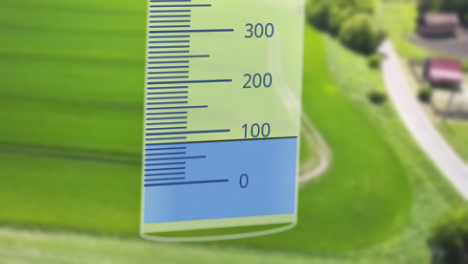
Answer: 80mL
